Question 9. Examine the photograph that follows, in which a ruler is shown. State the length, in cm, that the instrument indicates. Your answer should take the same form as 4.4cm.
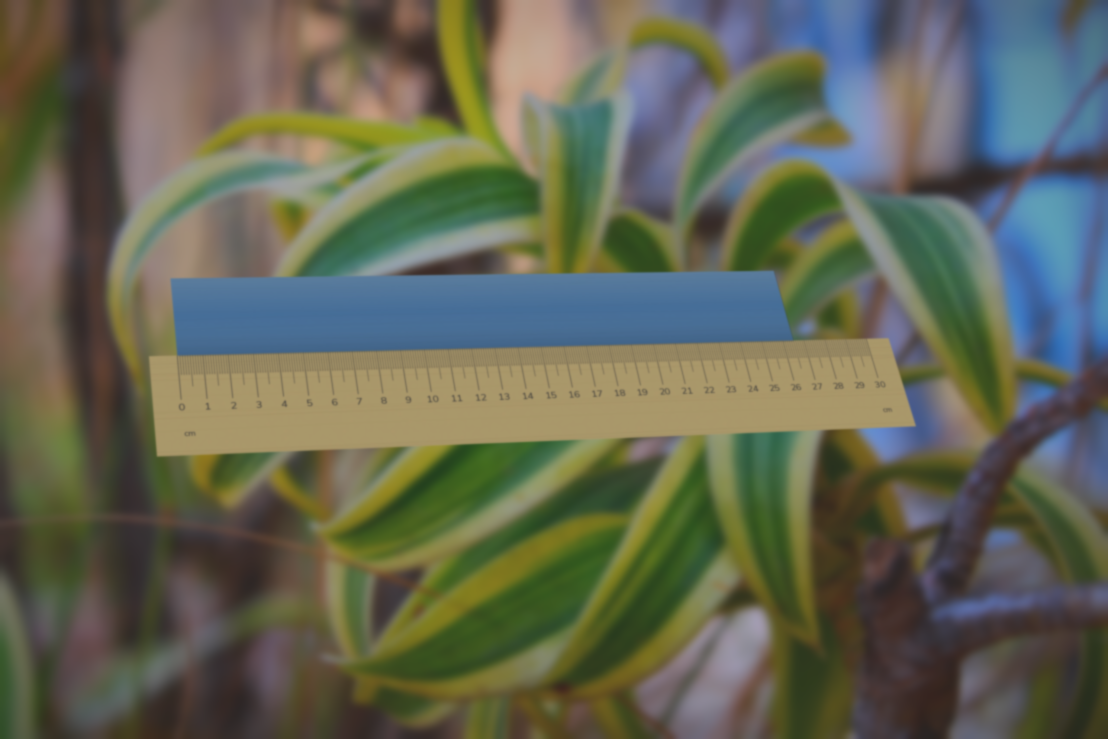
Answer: 26.5cm
